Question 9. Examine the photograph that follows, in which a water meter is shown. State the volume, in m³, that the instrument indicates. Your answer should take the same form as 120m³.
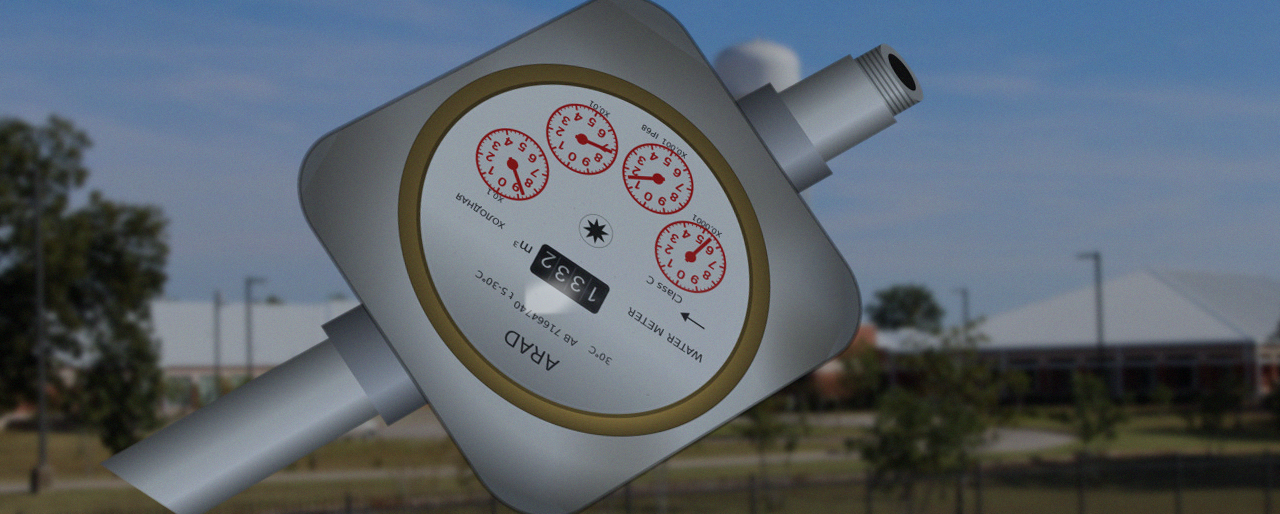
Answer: 1331.8715m³
